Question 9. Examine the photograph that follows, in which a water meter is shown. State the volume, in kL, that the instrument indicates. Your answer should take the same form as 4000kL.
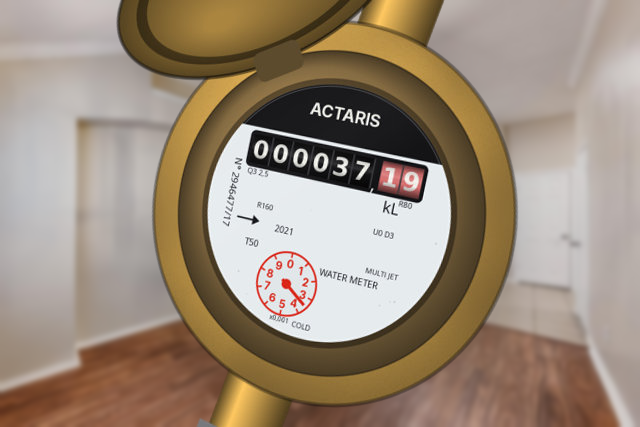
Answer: 37.193kL
